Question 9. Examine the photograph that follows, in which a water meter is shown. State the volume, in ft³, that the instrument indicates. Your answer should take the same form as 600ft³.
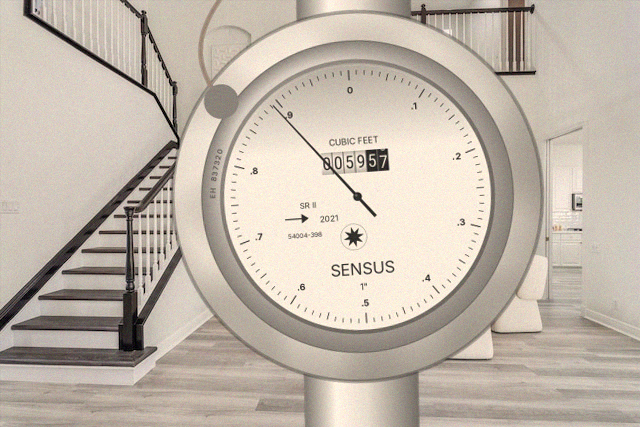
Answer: 5956.89ft³
